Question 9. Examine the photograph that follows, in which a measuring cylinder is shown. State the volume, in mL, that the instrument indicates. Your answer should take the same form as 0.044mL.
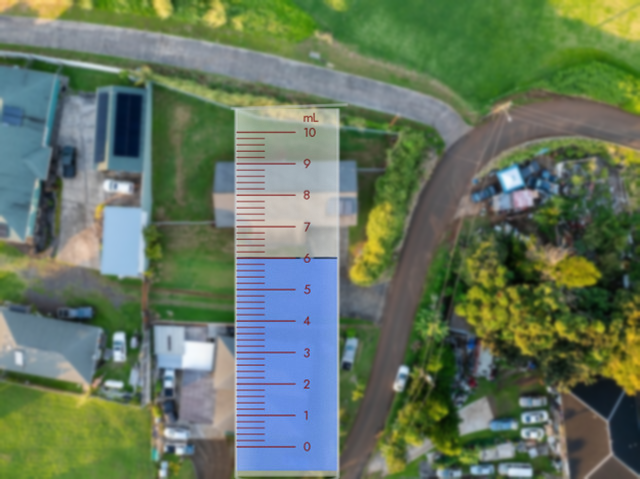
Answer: 6mL
